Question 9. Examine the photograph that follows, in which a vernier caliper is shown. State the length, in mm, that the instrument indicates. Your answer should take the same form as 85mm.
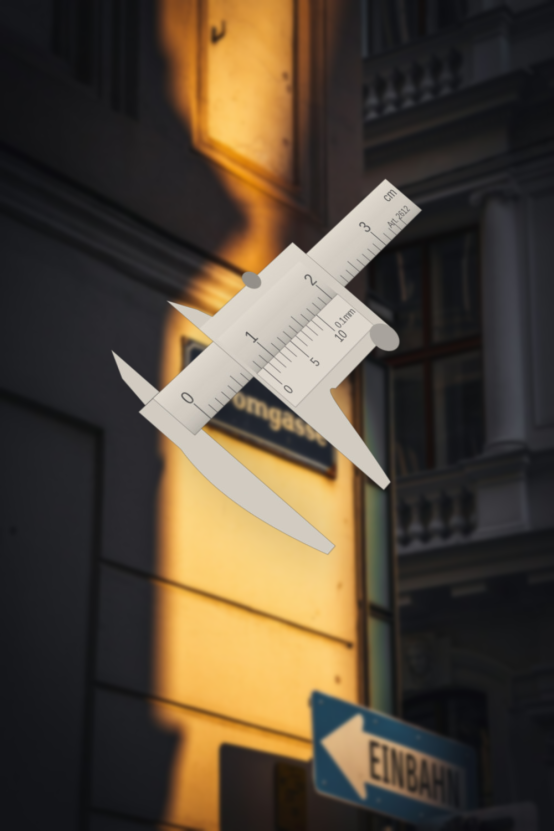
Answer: 8.2mm
